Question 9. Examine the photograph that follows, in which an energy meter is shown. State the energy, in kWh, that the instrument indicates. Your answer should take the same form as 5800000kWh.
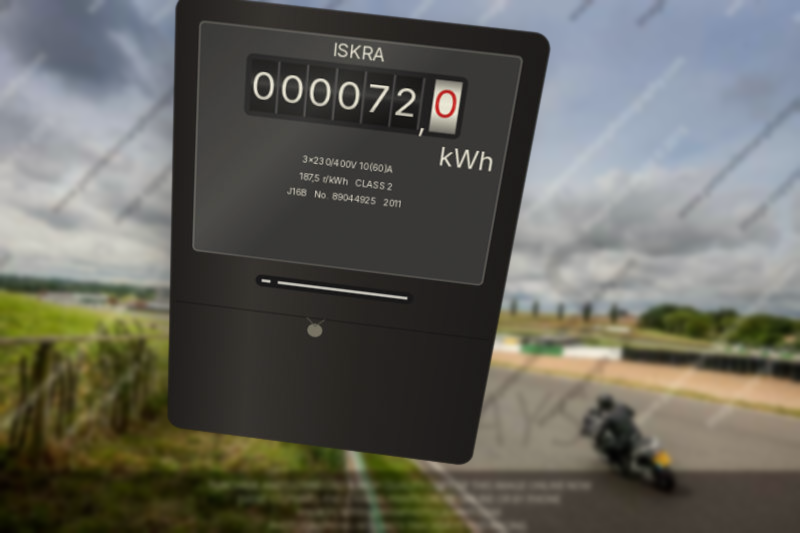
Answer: 72.0kWh
